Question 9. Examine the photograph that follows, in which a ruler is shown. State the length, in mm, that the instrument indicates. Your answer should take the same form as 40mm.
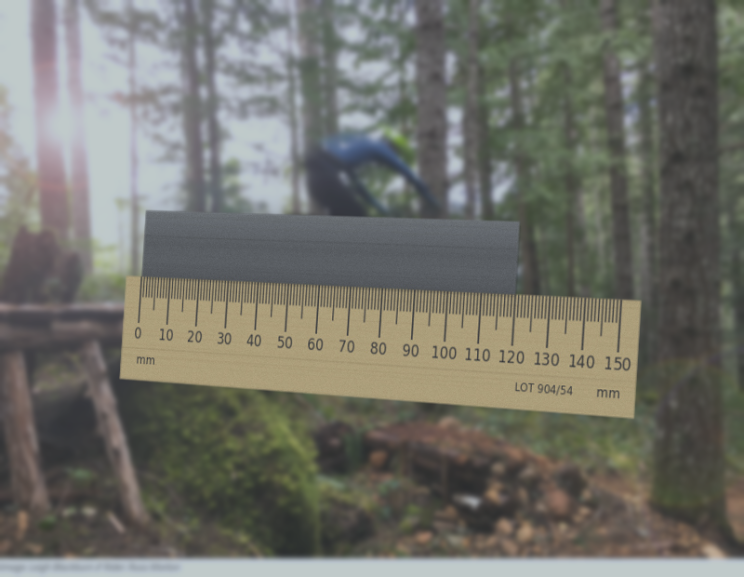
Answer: 120mm
